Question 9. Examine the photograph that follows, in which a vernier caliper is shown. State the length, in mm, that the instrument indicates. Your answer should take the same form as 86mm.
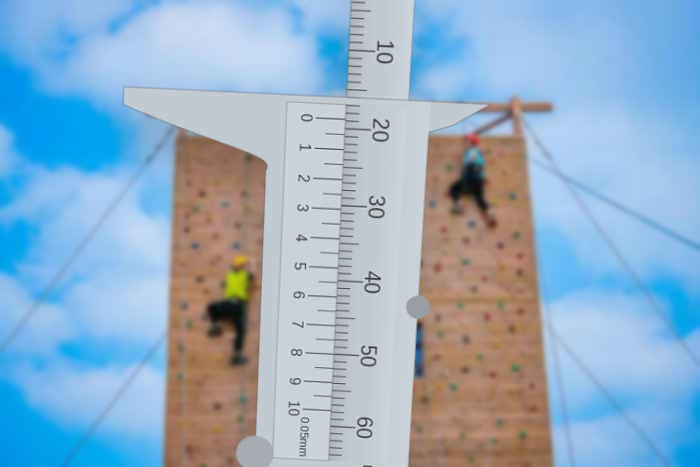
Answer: 18.8mm
